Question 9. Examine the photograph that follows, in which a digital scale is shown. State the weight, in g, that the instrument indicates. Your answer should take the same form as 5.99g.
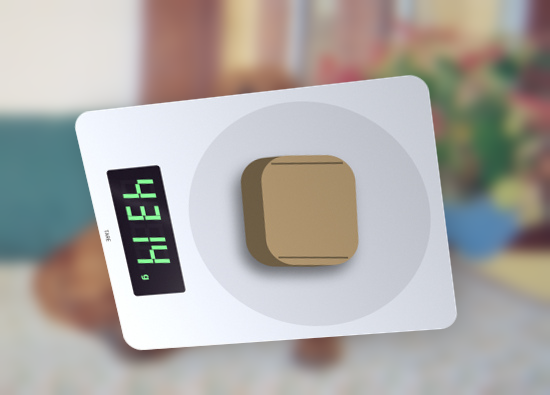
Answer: 4314g
